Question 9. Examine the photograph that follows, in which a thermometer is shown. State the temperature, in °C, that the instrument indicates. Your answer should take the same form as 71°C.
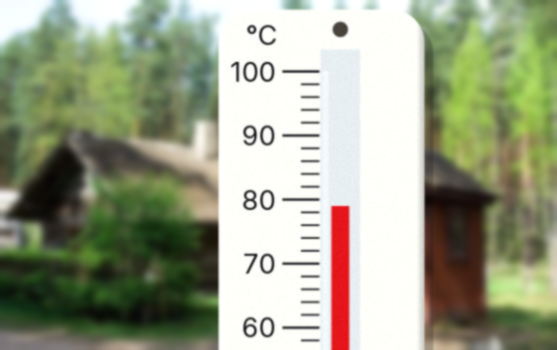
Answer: 79°C
